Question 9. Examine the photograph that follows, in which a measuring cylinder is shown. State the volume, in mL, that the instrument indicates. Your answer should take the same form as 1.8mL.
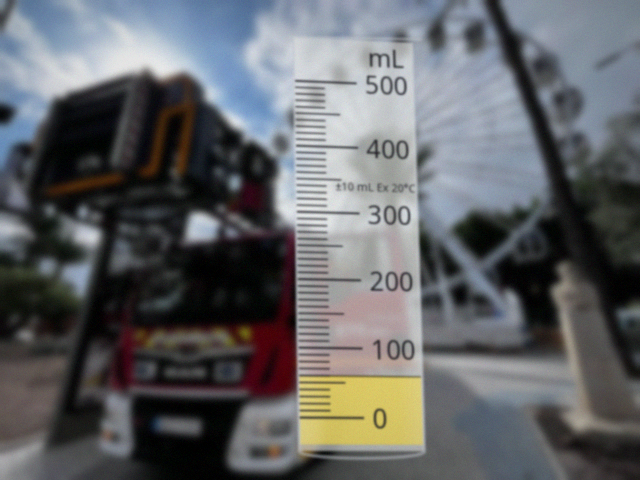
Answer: 60mL
